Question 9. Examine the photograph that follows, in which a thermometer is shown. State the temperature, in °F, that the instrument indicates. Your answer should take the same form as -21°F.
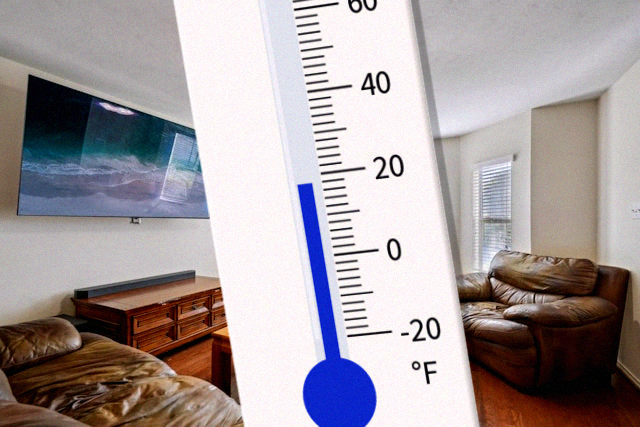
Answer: 18°F
